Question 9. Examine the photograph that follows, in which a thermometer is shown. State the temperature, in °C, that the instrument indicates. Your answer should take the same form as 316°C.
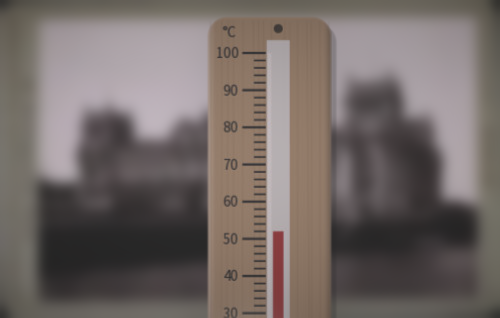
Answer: 52°C
